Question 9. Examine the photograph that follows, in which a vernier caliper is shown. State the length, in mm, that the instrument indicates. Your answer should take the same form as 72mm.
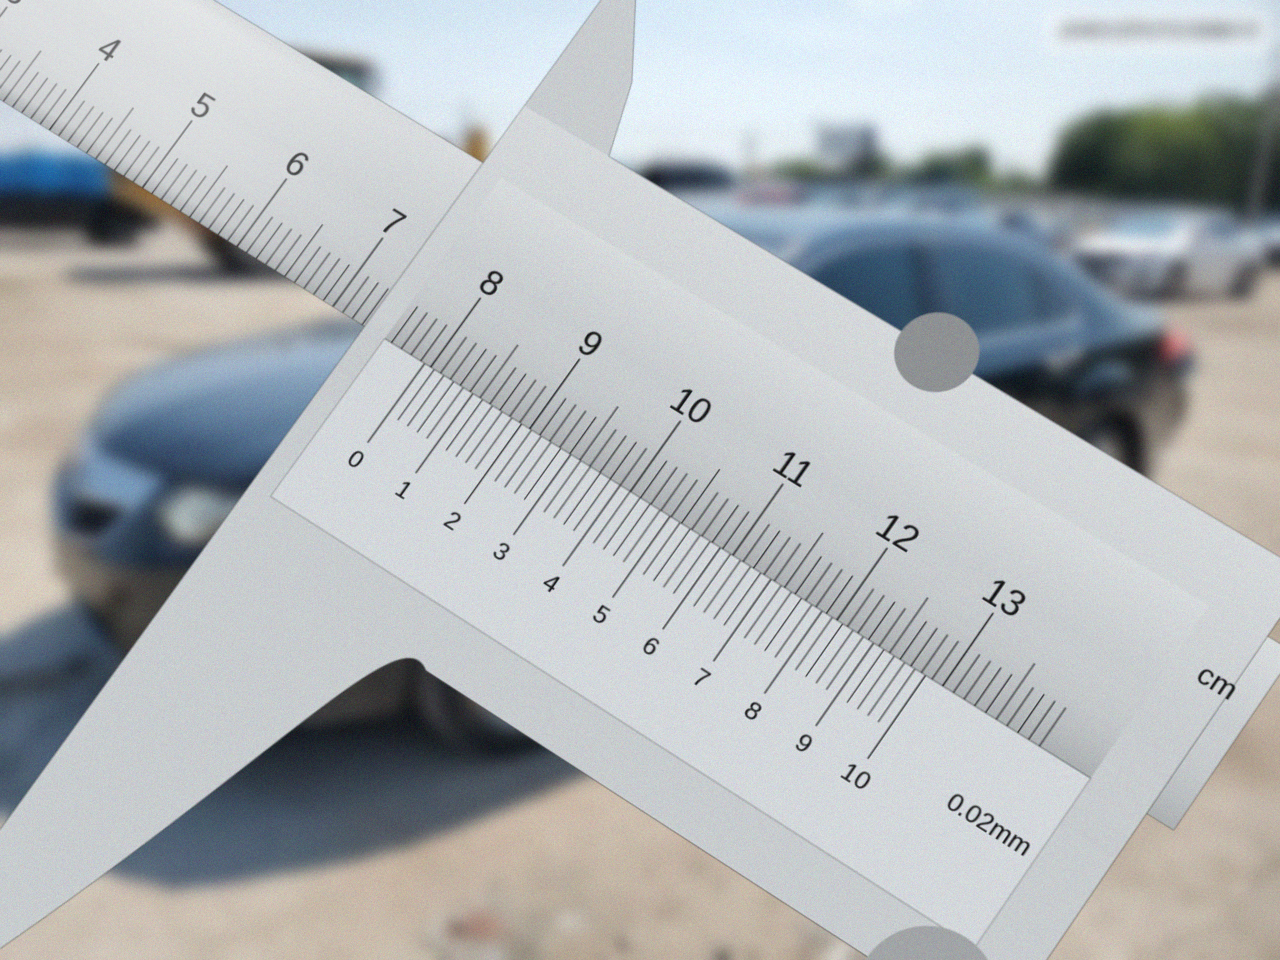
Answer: 79.4mm
